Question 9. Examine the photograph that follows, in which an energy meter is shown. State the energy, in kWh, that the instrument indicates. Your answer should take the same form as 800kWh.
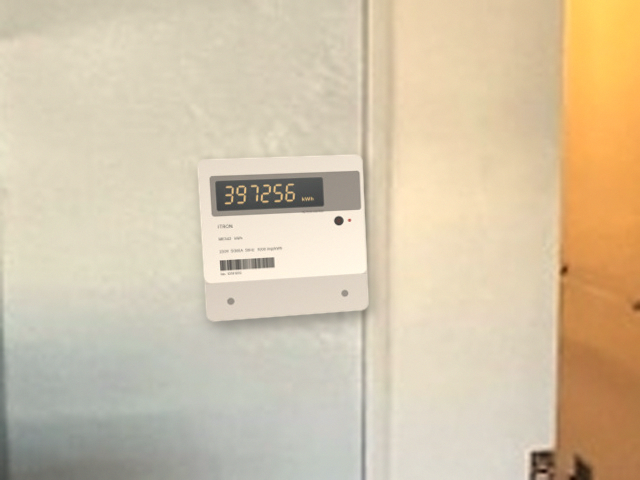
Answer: 397256kWh
